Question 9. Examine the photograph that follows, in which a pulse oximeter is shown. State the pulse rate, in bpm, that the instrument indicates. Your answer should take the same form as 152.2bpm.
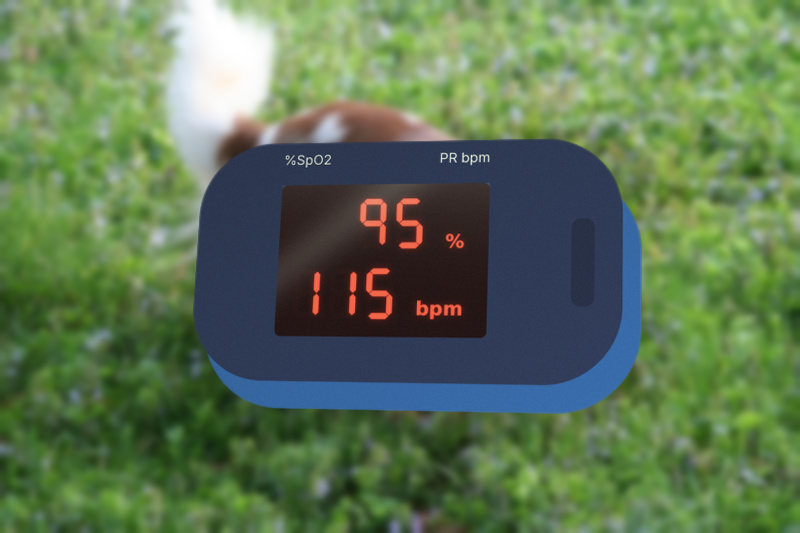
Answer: 115bpm
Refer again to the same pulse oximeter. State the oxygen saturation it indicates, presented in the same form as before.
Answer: 95%
